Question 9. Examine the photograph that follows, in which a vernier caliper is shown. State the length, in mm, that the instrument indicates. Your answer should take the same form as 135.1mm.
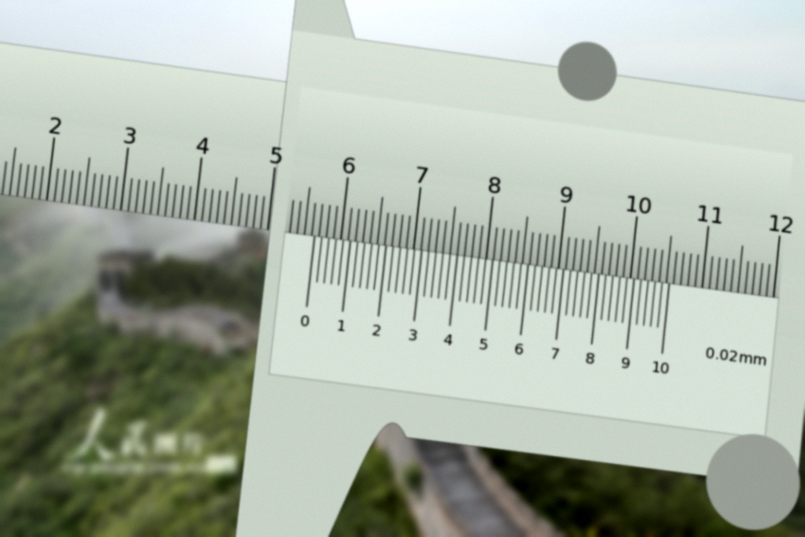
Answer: 56.4mm
